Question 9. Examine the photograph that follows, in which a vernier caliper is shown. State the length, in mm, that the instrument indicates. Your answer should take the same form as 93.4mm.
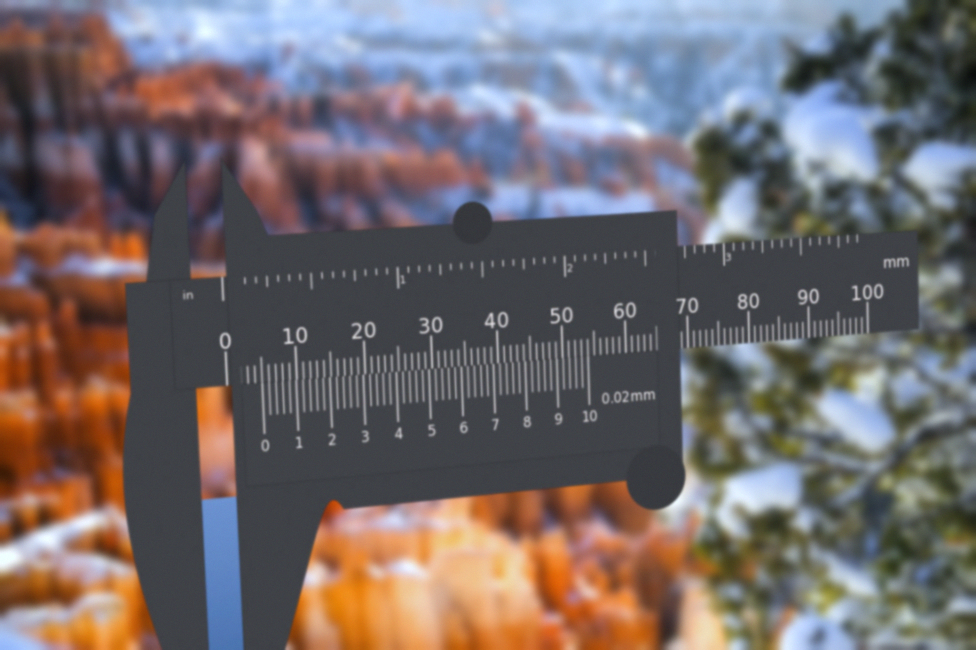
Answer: 5.0mm
